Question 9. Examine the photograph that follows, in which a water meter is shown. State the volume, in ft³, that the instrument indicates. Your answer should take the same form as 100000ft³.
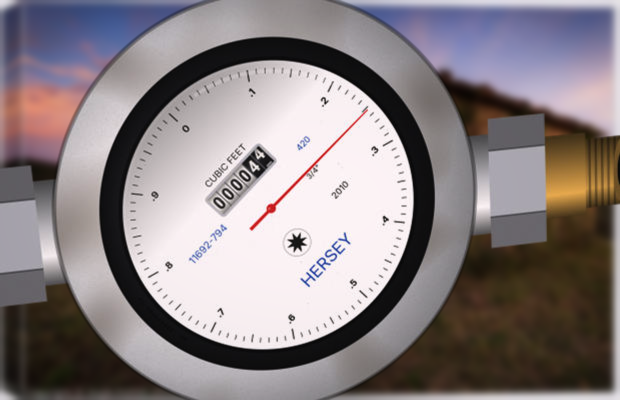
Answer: 44.25ft³
